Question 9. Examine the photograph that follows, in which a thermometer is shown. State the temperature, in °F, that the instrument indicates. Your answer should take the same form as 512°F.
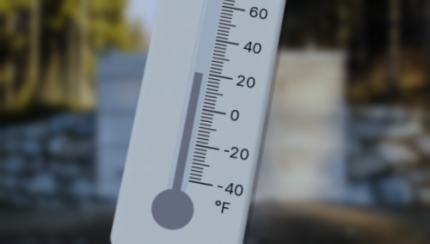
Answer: 20°F
